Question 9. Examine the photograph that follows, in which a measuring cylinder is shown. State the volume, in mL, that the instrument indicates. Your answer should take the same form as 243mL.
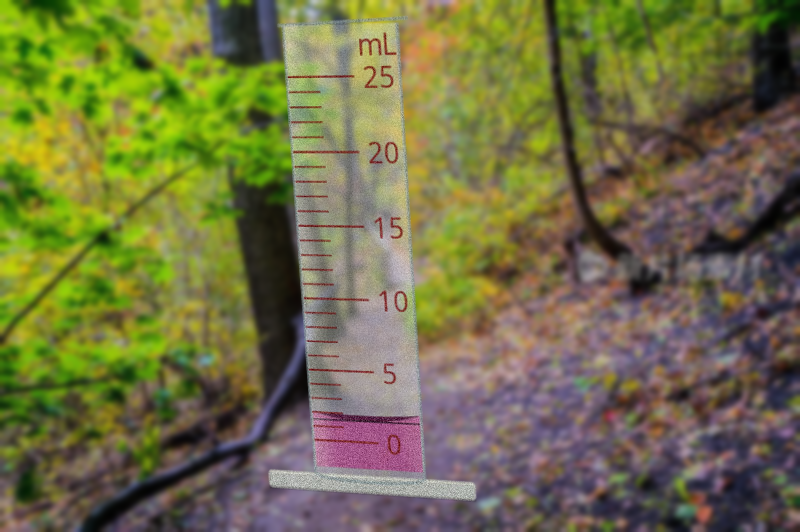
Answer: 1.5mL
